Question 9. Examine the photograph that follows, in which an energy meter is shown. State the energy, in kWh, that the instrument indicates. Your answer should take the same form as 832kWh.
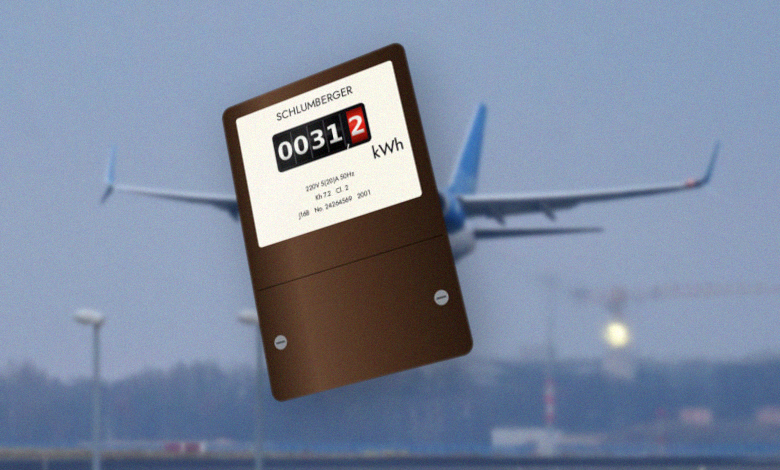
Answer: 31.2kWh
